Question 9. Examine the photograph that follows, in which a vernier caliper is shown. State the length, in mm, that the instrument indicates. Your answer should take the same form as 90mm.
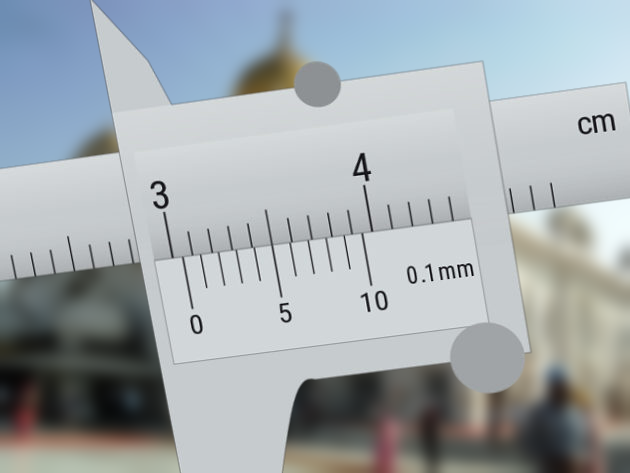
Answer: 30.5mm
